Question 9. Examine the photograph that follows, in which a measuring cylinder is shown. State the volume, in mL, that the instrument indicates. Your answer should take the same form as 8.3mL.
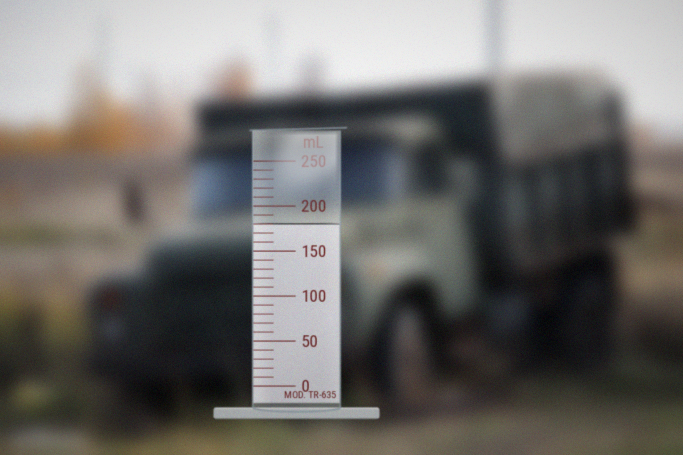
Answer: 180mL
